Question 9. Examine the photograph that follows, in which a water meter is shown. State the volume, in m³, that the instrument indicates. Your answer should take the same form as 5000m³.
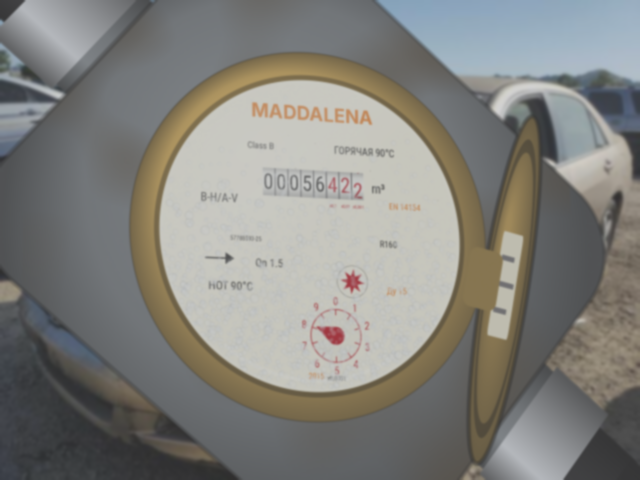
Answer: 56.4218m³
